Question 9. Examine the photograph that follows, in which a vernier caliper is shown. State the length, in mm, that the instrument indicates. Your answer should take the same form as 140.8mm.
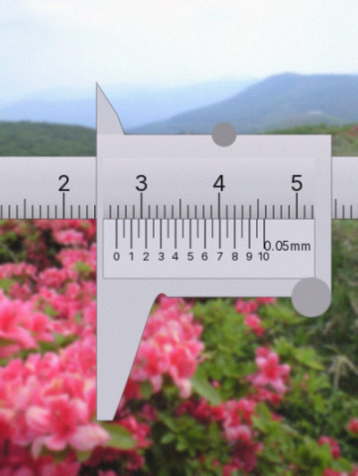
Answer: 26.8mm
